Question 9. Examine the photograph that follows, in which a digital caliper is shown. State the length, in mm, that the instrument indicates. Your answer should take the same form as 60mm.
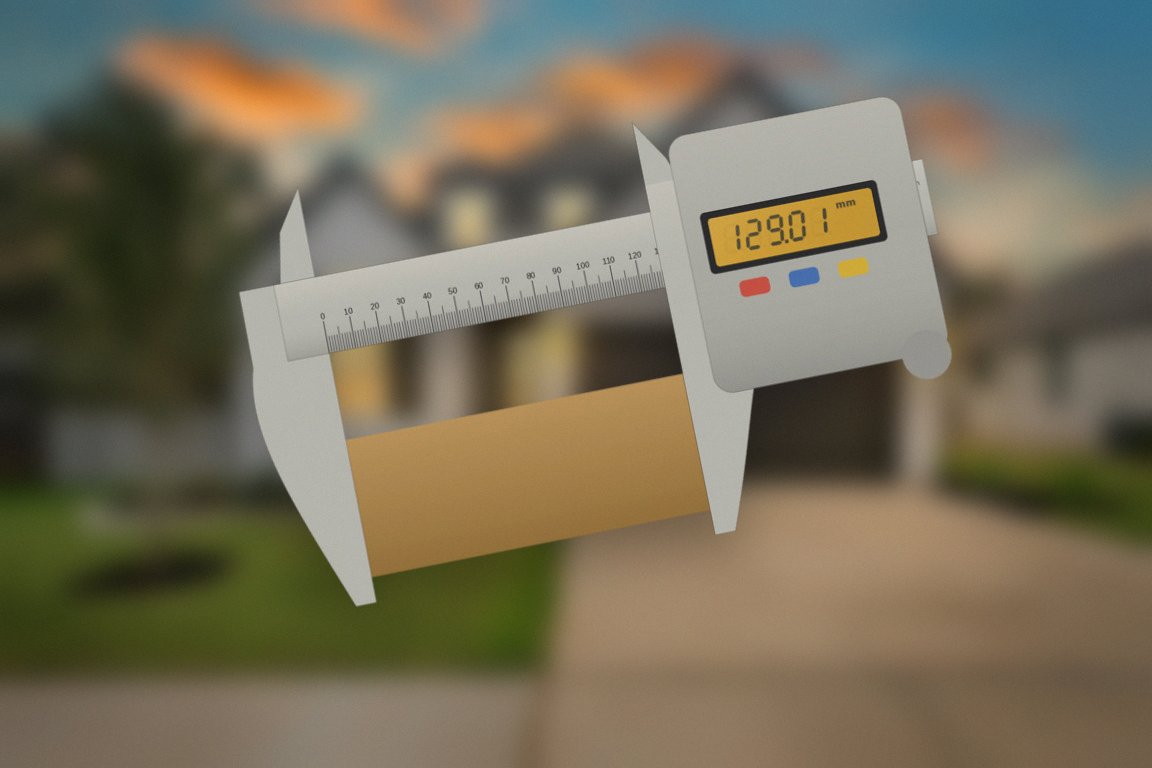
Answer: 129.01mm
